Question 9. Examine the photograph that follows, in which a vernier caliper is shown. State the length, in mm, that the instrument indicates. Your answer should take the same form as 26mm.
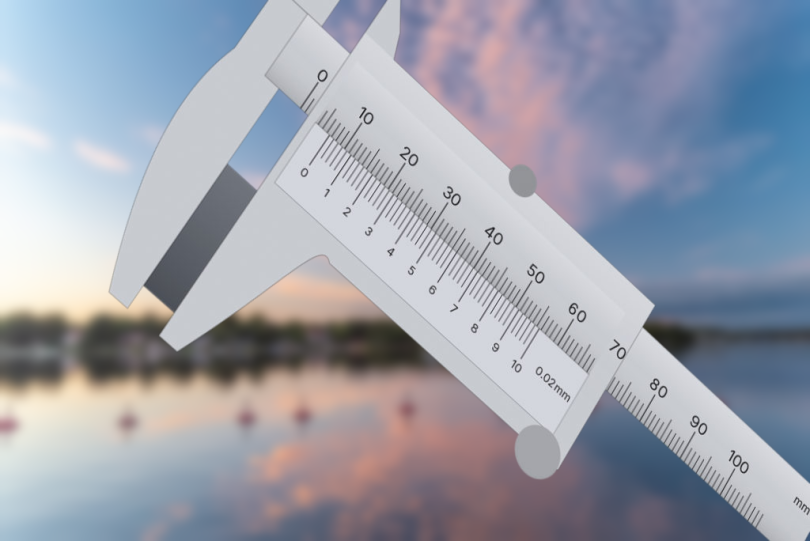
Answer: 6.6mm
